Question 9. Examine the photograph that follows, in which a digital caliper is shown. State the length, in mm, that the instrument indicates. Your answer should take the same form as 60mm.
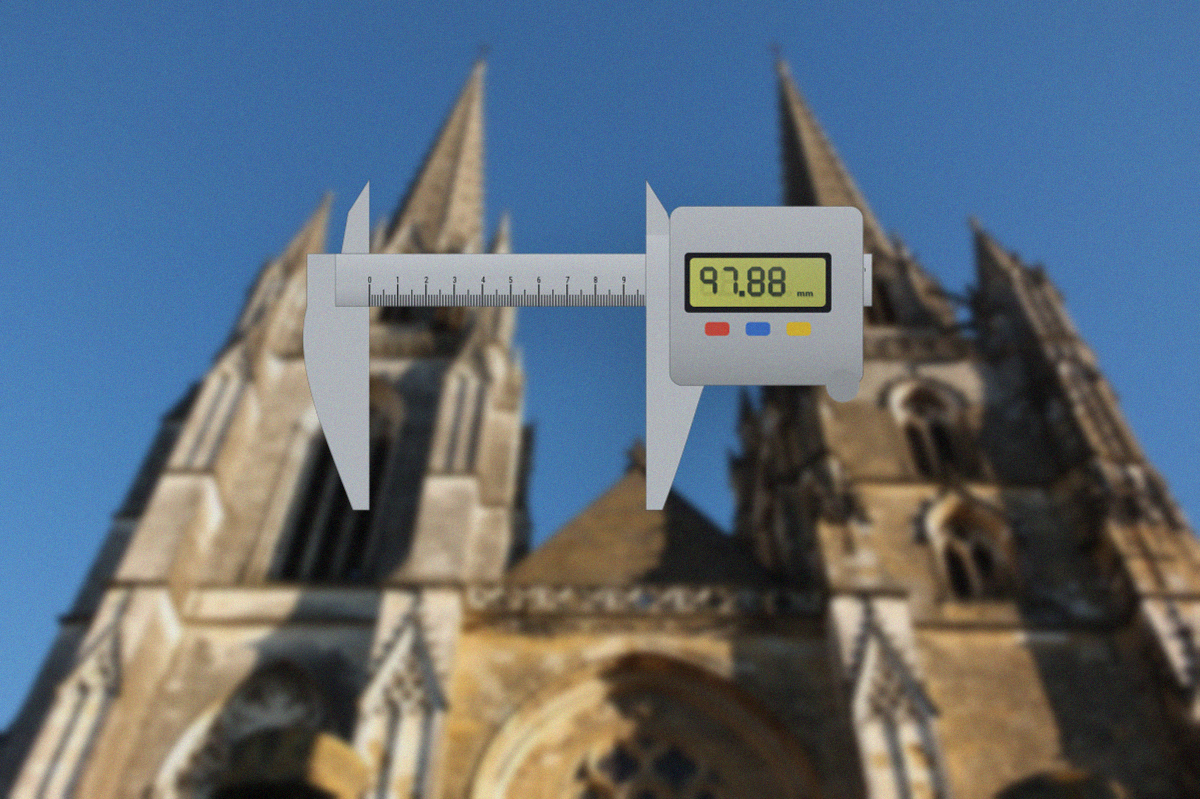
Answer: 97.88mm
